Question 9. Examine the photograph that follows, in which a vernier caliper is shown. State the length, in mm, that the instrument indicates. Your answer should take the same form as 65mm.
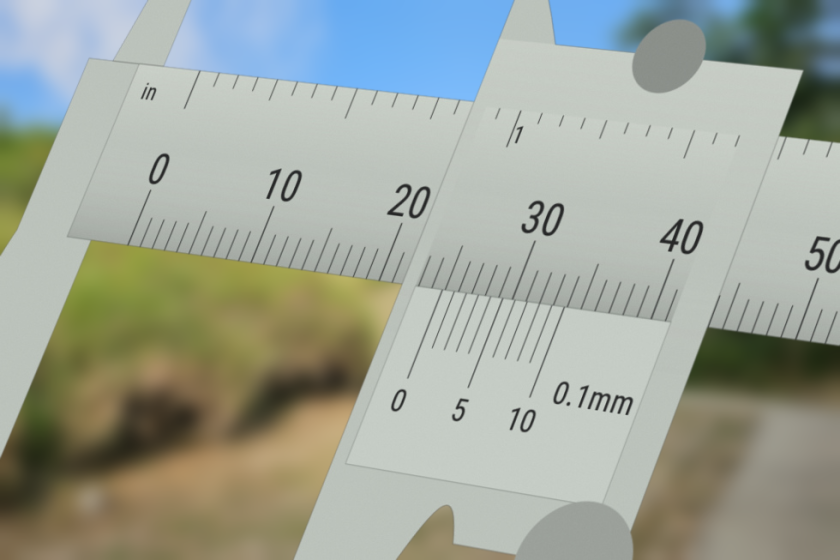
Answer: 24.8mm
